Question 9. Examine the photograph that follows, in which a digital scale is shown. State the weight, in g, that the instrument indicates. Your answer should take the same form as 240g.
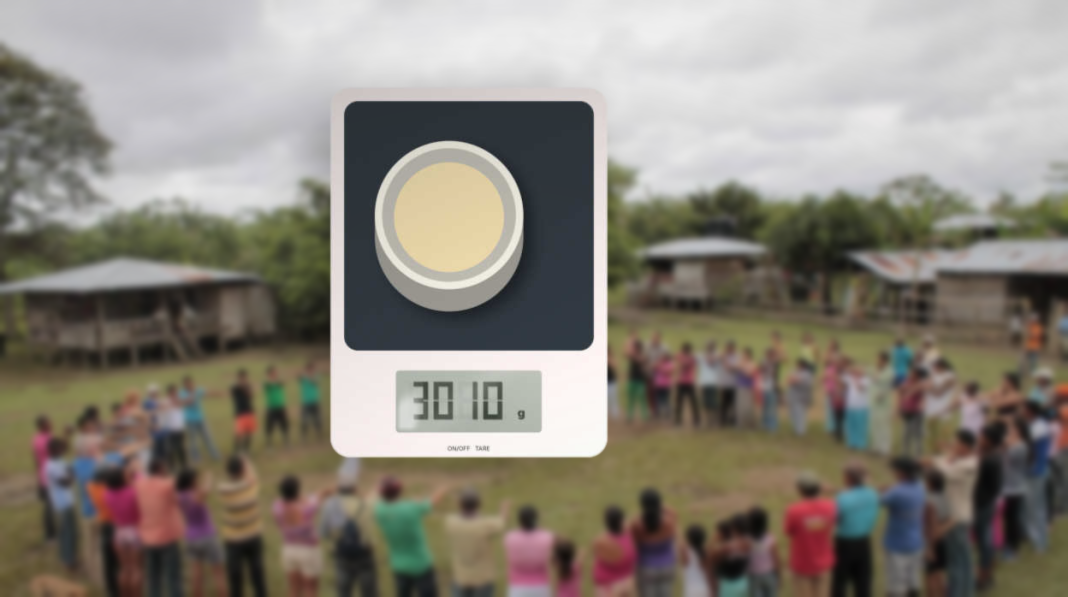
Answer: 3010g
